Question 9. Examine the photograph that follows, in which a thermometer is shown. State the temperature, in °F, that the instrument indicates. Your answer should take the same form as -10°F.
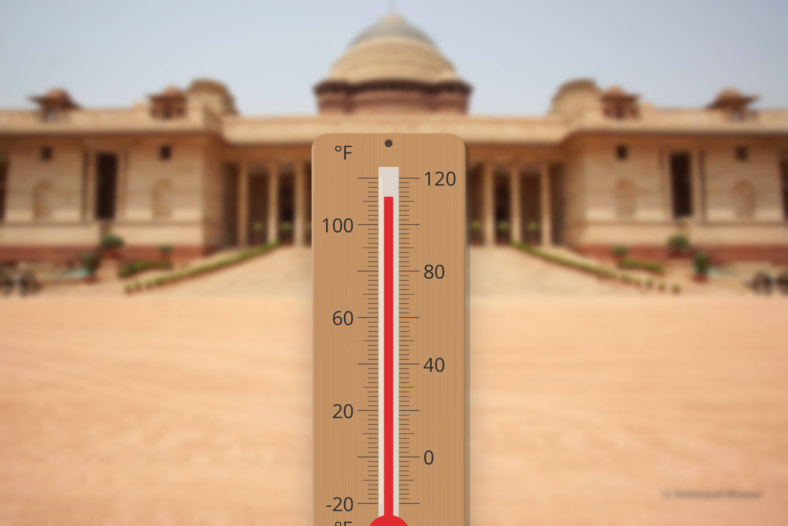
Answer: 112°F
